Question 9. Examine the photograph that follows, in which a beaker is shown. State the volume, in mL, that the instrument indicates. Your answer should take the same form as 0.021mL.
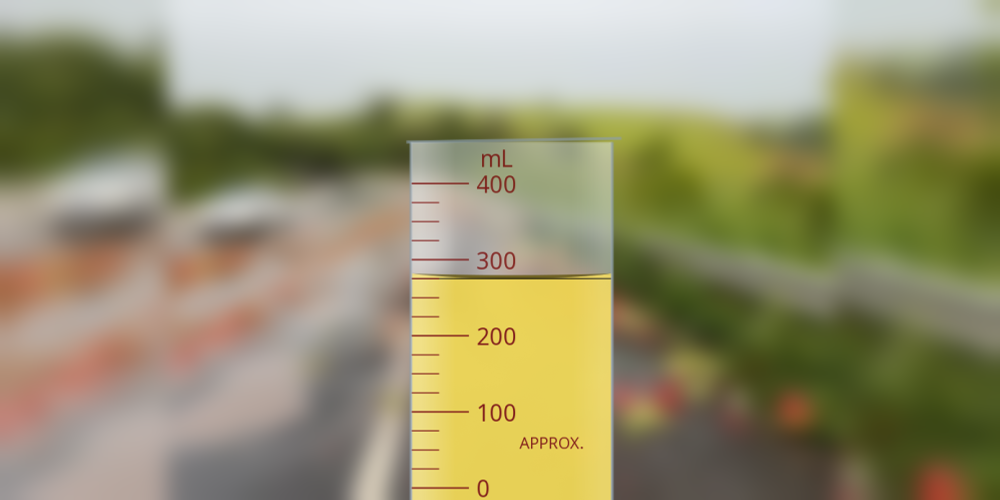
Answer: 275mL
